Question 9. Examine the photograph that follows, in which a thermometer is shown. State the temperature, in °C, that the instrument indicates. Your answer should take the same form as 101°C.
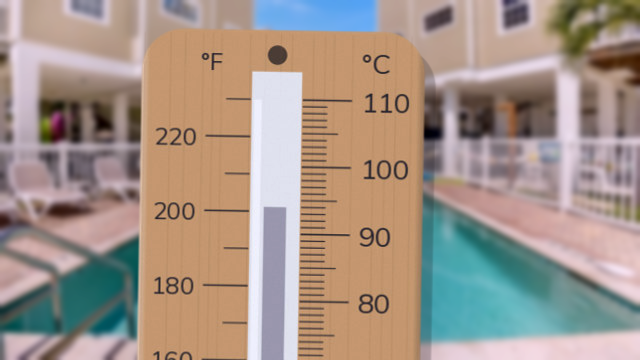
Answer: 94°C
